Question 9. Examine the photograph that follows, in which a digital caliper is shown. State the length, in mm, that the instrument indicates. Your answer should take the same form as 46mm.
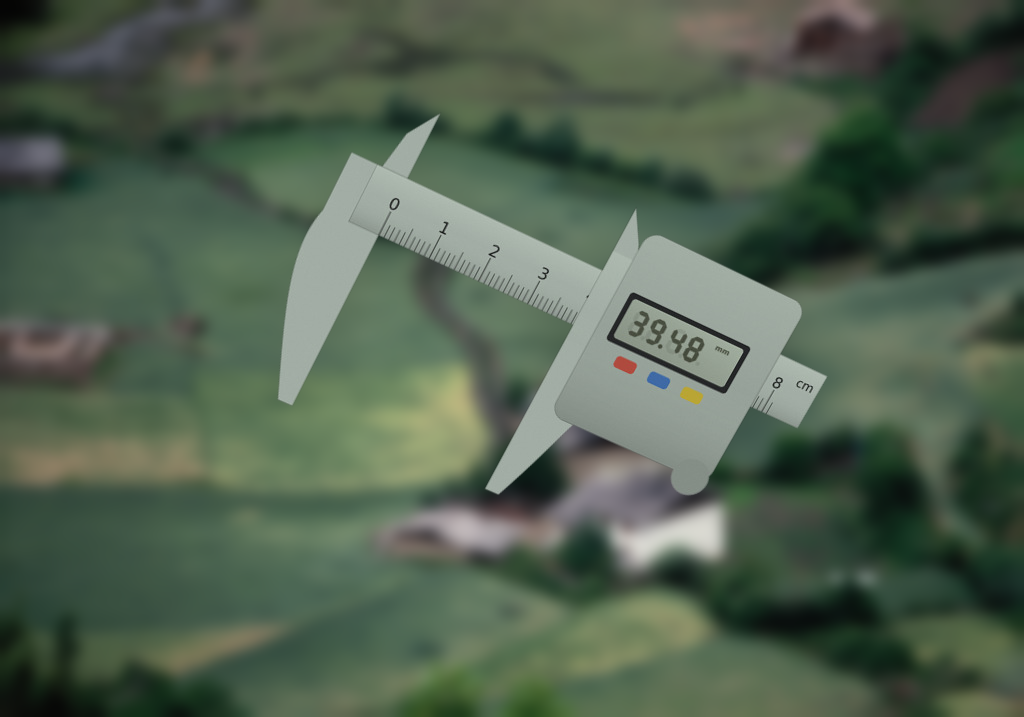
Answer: 39.48mm
